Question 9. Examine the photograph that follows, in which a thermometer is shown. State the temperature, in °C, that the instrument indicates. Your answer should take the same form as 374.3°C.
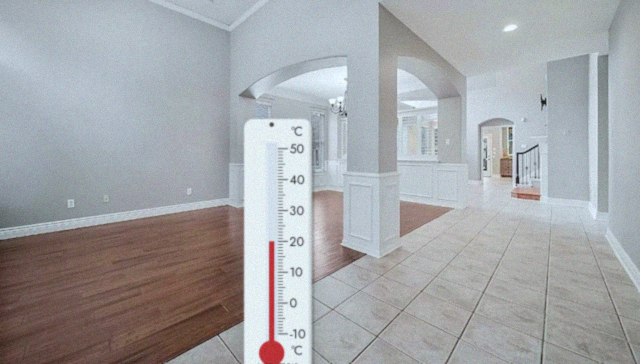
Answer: 20°C
